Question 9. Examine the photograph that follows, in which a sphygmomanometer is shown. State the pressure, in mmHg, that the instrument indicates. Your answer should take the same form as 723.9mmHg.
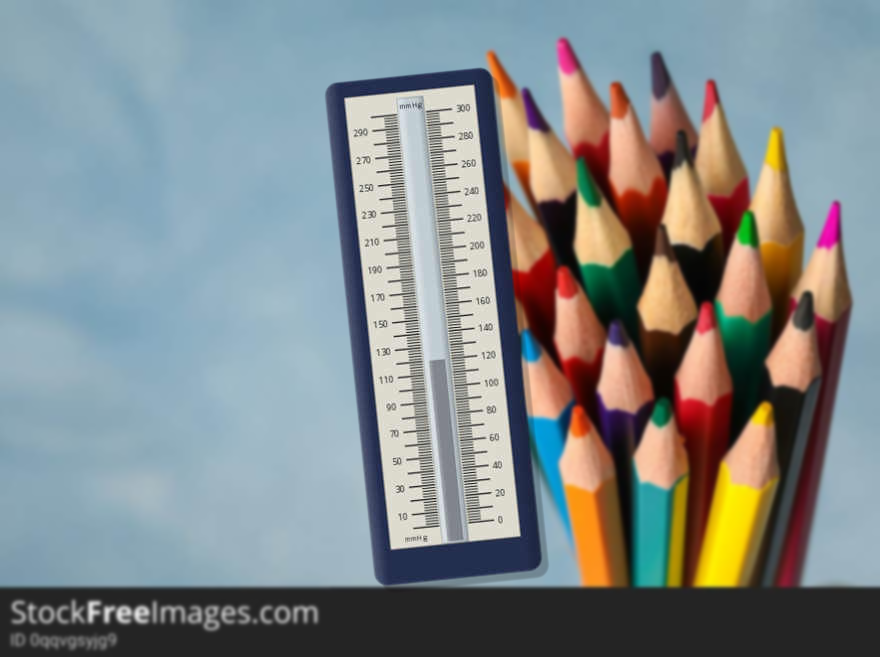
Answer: 120mmHg
